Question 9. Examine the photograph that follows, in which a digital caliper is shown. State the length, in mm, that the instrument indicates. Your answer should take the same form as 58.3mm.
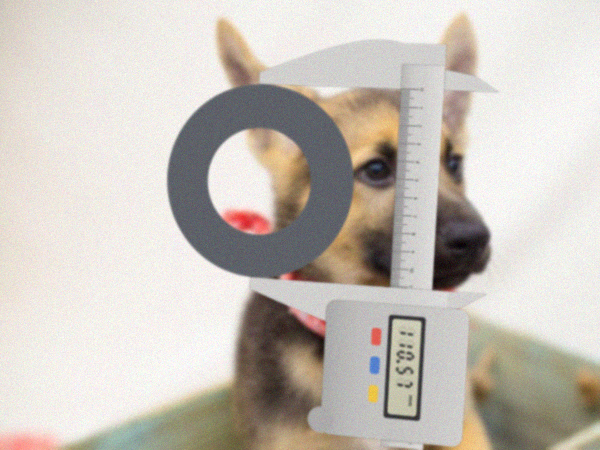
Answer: 110.57mm
